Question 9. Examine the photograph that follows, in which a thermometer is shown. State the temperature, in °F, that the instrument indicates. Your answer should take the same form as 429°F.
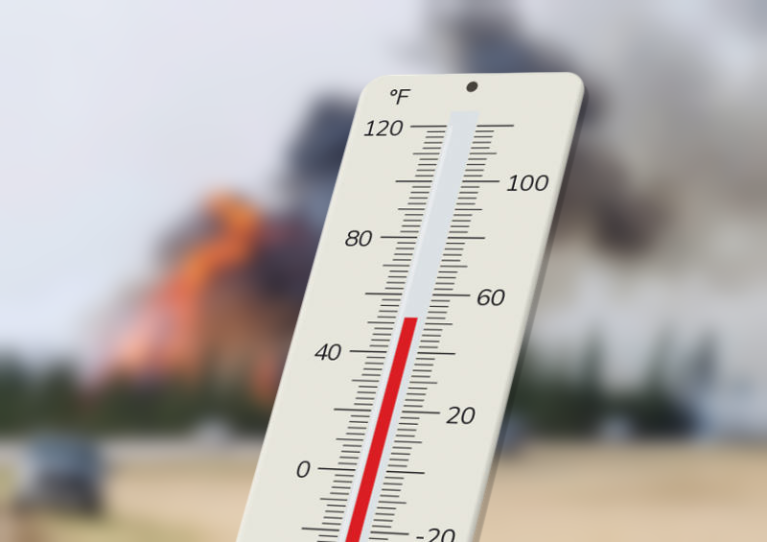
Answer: 52°F
